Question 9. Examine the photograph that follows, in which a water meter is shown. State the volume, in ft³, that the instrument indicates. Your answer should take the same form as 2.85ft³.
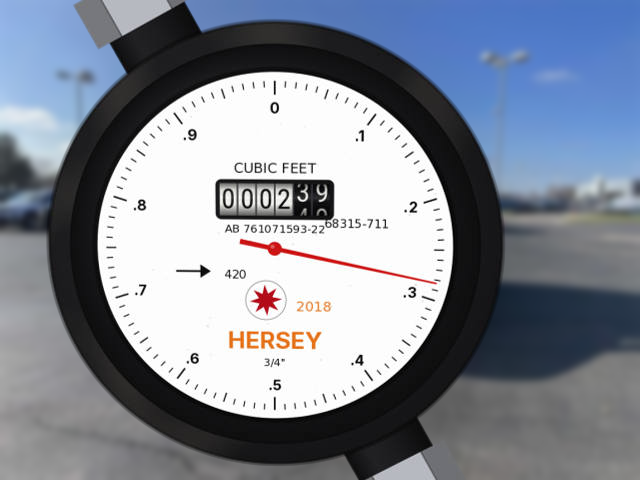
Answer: 239.28ft³
